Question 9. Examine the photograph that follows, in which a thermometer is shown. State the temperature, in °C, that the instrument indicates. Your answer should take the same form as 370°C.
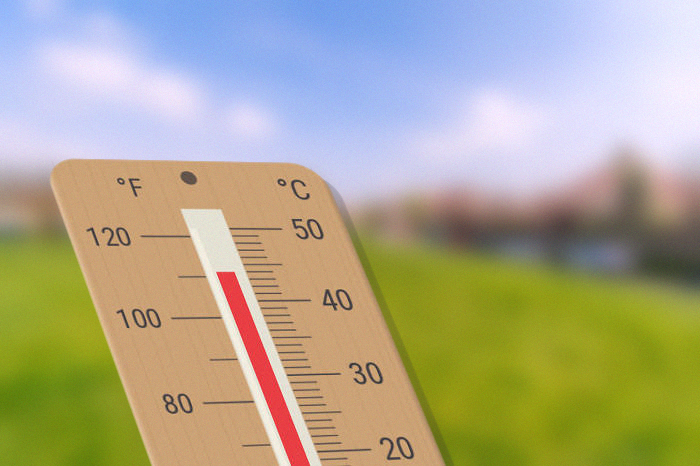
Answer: 44°C
